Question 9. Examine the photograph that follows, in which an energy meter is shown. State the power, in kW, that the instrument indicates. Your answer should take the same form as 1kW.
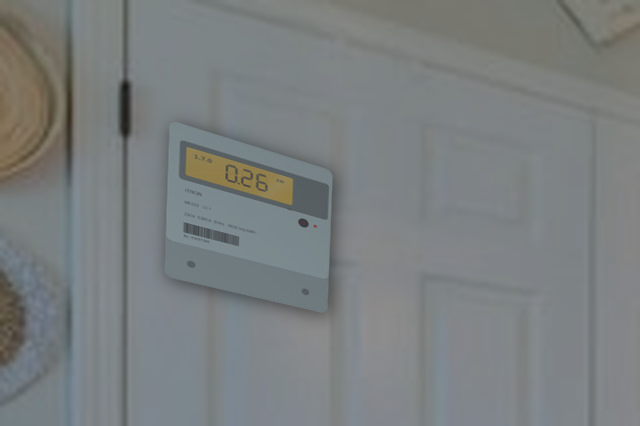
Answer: 0.26kW
